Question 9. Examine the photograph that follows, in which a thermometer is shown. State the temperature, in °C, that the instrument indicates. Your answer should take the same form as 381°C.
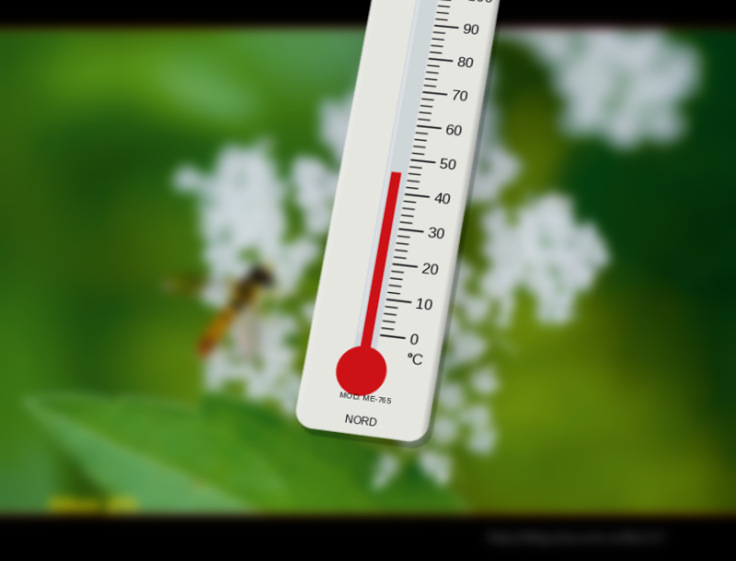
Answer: 46°C
